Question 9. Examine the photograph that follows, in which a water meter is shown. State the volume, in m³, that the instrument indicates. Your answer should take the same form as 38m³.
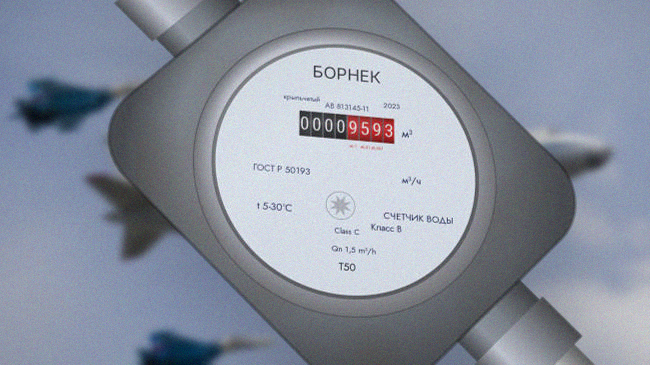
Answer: 0.9593m³
